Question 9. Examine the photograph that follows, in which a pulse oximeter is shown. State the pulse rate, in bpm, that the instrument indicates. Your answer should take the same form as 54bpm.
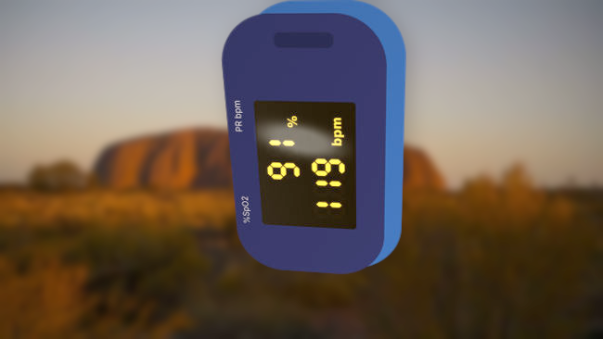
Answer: 119bpm
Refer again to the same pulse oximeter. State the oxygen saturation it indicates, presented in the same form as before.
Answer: 91%
